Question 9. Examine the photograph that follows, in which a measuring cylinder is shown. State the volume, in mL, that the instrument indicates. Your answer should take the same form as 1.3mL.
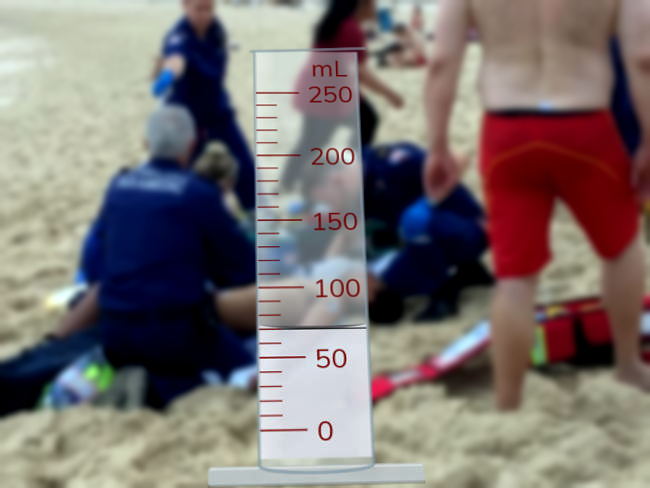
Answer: 70mL
